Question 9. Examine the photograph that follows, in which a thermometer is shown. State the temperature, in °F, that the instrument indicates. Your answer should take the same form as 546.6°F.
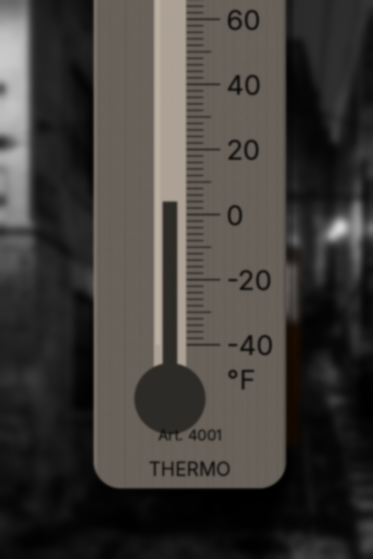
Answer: 4°F
